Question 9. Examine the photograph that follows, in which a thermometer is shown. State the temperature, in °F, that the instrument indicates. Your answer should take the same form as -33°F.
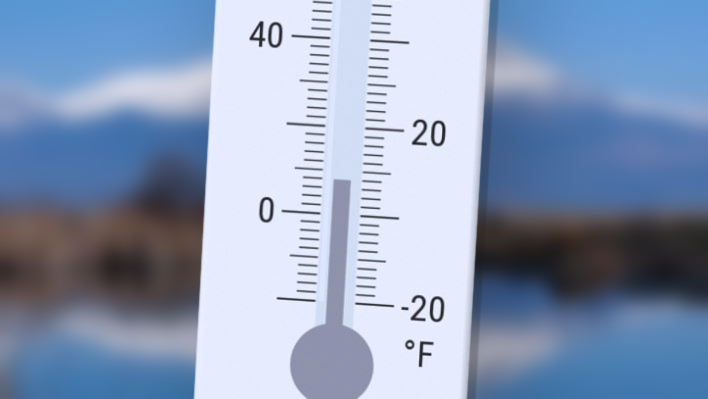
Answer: 8°F
